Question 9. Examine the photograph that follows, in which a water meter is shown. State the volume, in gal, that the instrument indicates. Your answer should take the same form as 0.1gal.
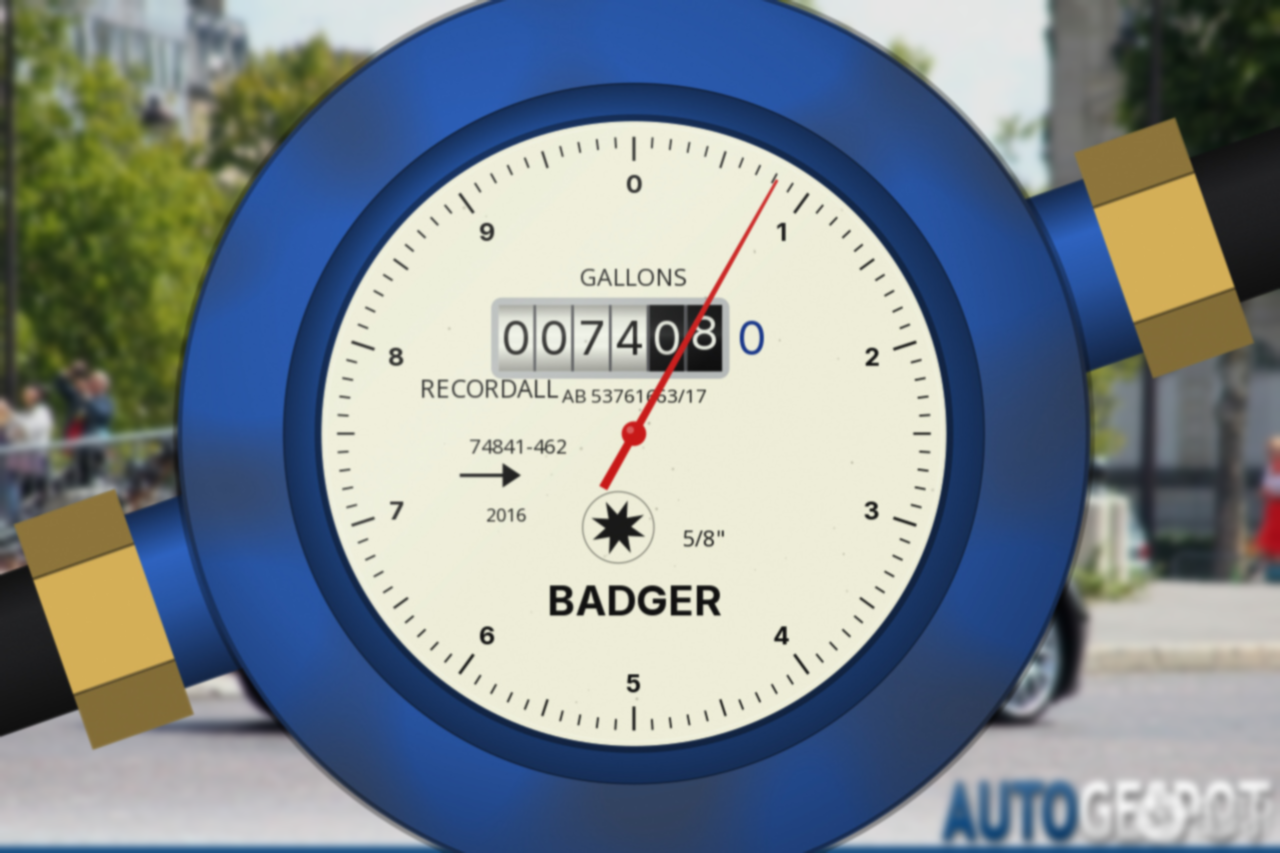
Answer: 74080.8gal
